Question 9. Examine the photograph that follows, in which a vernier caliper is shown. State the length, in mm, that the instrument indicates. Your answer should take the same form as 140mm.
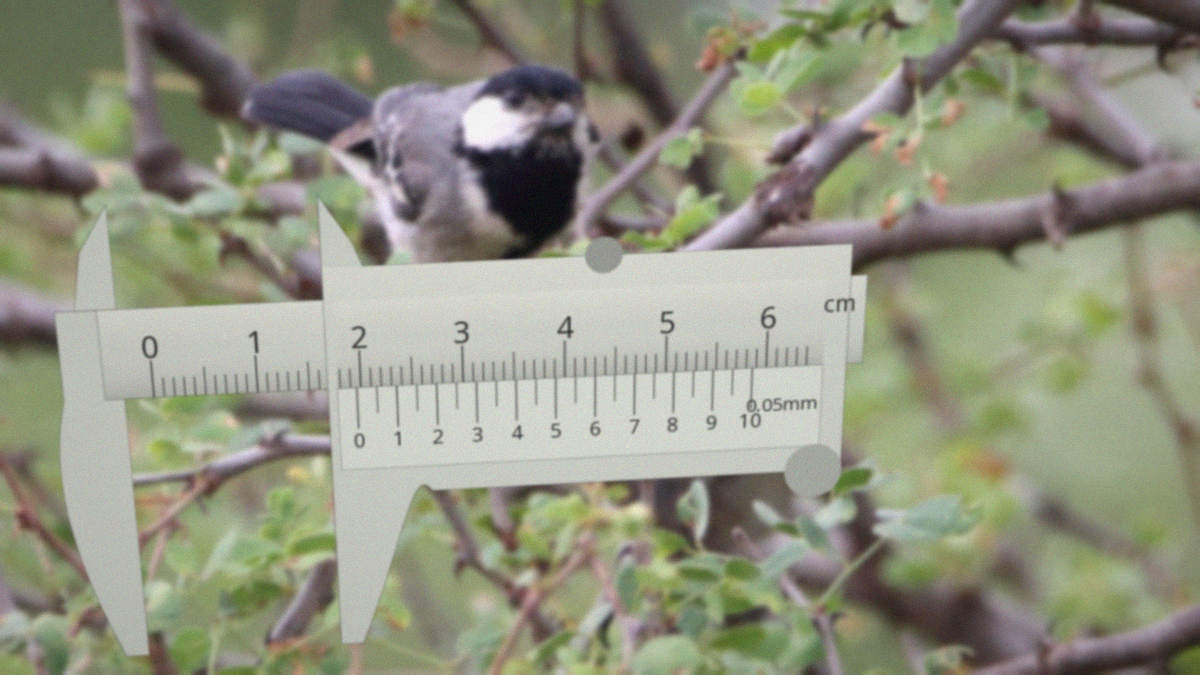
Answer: 19.6mm
